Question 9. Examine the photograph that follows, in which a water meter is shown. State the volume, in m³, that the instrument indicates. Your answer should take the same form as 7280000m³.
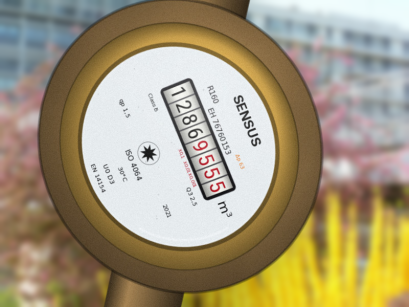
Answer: 1286.9555m³
